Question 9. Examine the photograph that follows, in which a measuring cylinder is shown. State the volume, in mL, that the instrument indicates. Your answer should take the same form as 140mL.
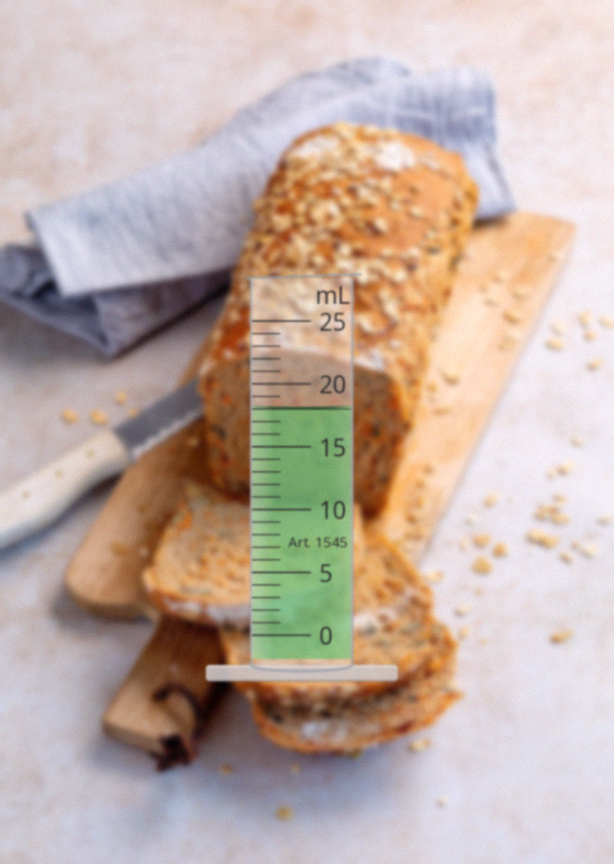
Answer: 18mL
